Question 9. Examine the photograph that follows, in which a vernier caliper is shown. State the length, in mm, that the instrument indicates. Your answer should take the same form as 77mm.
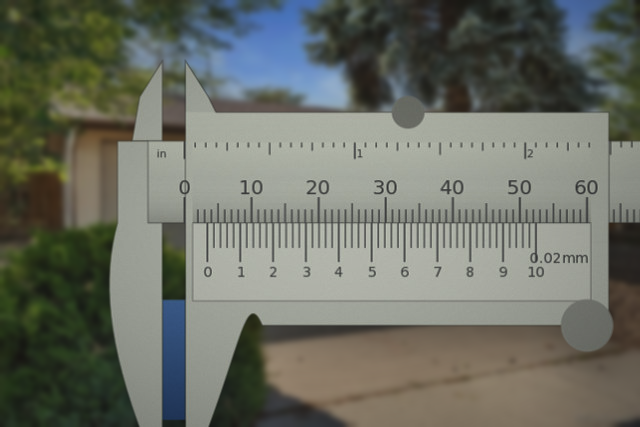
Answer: 3.4mm
